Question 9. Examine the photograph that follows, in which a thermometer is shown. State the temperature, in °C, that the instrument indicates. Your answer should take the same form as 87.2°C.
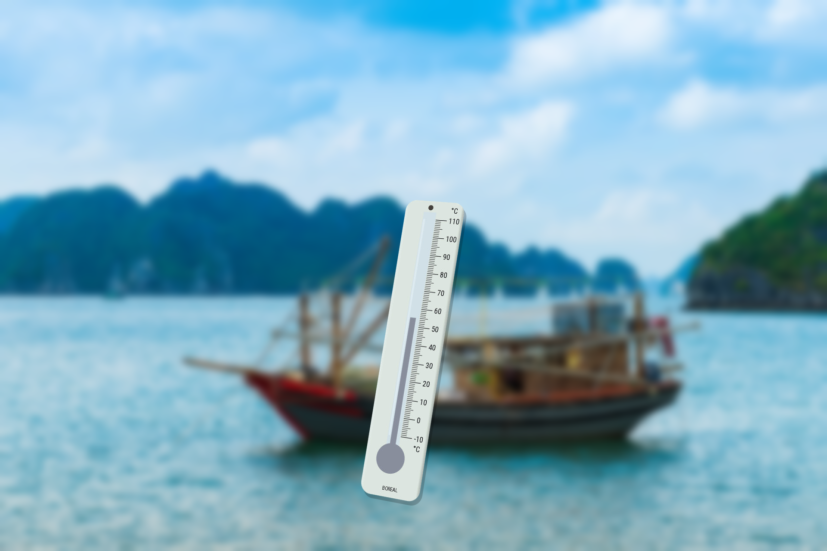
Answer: 55°C
